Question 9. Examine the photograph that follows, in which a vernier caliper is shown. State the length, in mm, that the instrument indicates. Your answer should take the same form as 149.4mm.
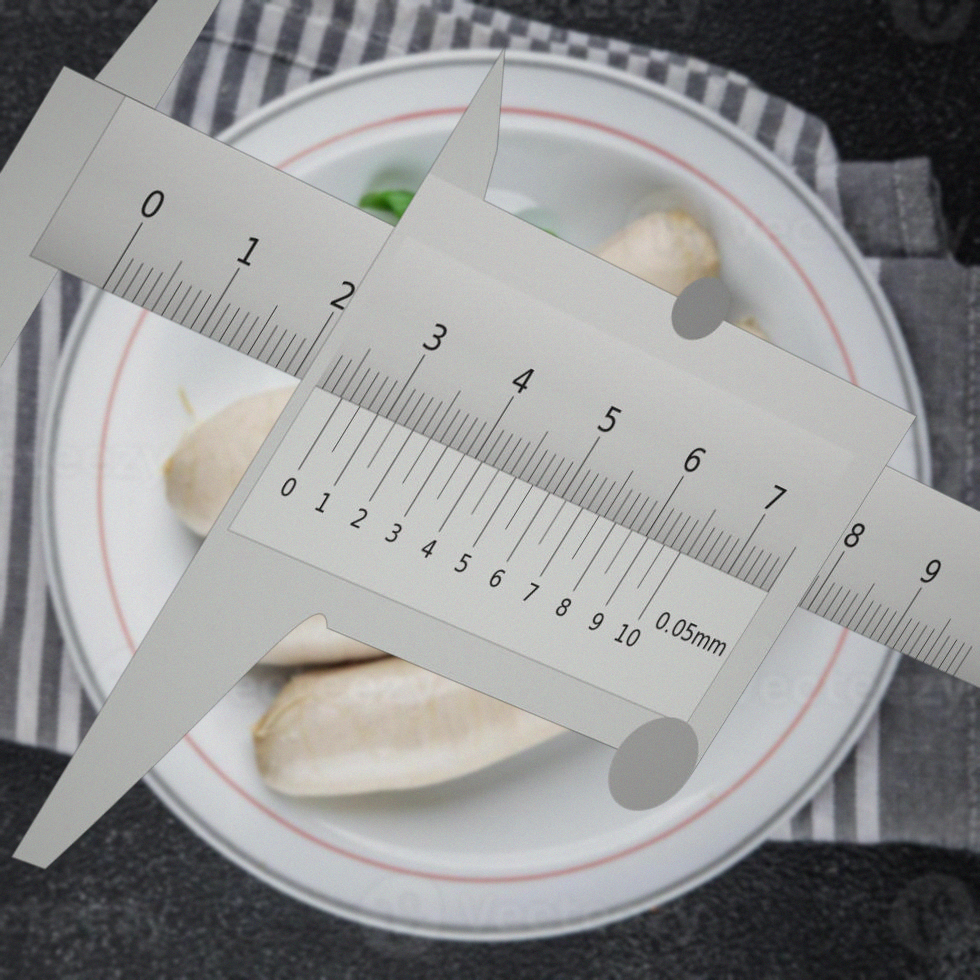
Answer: 25.2mm
